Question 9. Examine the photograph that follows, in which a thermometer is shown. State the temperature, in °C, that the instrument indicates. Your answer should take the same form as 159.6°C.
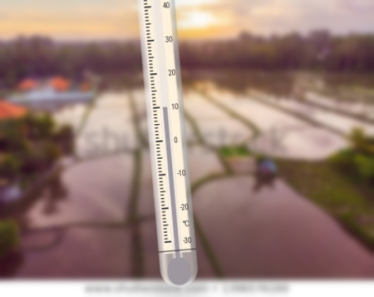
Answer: 10°C
